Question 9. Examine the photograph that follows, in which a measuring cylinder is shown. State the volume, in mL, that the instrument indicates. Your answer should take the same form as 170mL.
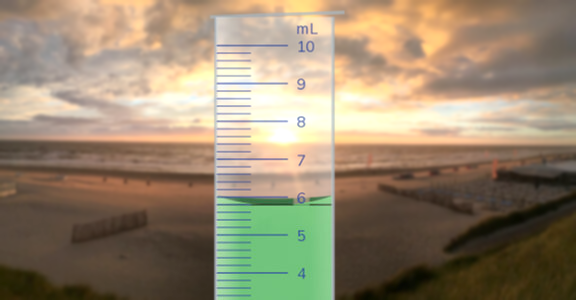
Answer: 5.8mL
